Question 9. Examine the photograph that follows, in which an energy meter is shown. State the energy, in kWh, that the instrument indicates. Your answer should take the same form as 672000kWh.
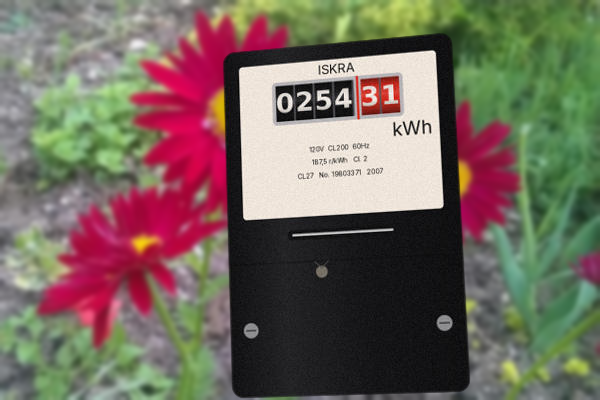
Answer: 254.31kWh
